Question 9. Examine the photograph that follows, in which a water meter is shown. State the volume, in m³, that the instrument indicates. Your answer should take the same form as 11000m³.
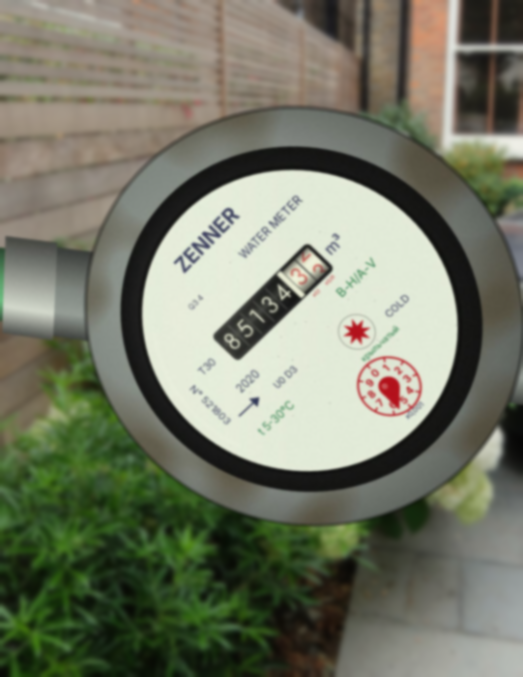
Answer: 85134.325m³
